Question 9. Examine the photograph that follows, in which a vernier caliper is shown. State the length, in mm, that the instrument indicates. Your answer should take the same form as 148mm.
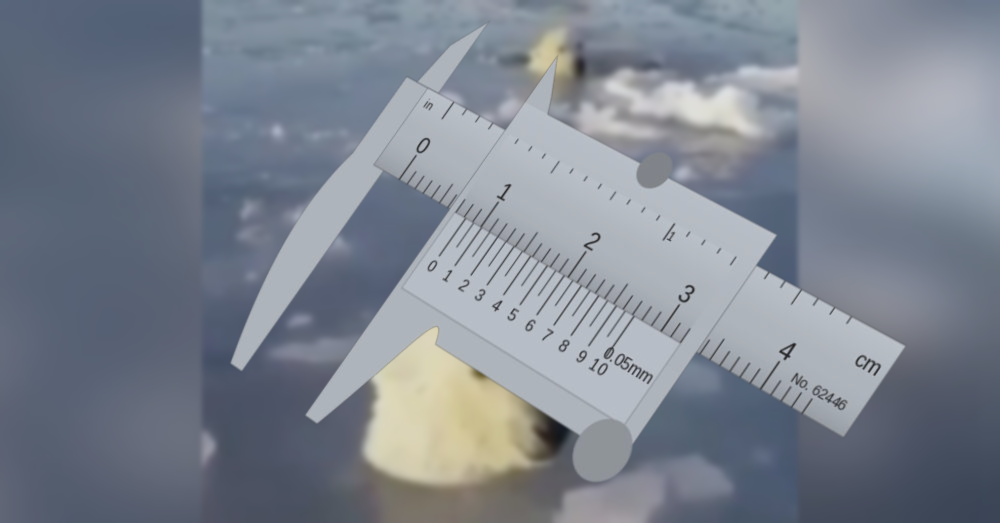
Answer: 8.2mm
